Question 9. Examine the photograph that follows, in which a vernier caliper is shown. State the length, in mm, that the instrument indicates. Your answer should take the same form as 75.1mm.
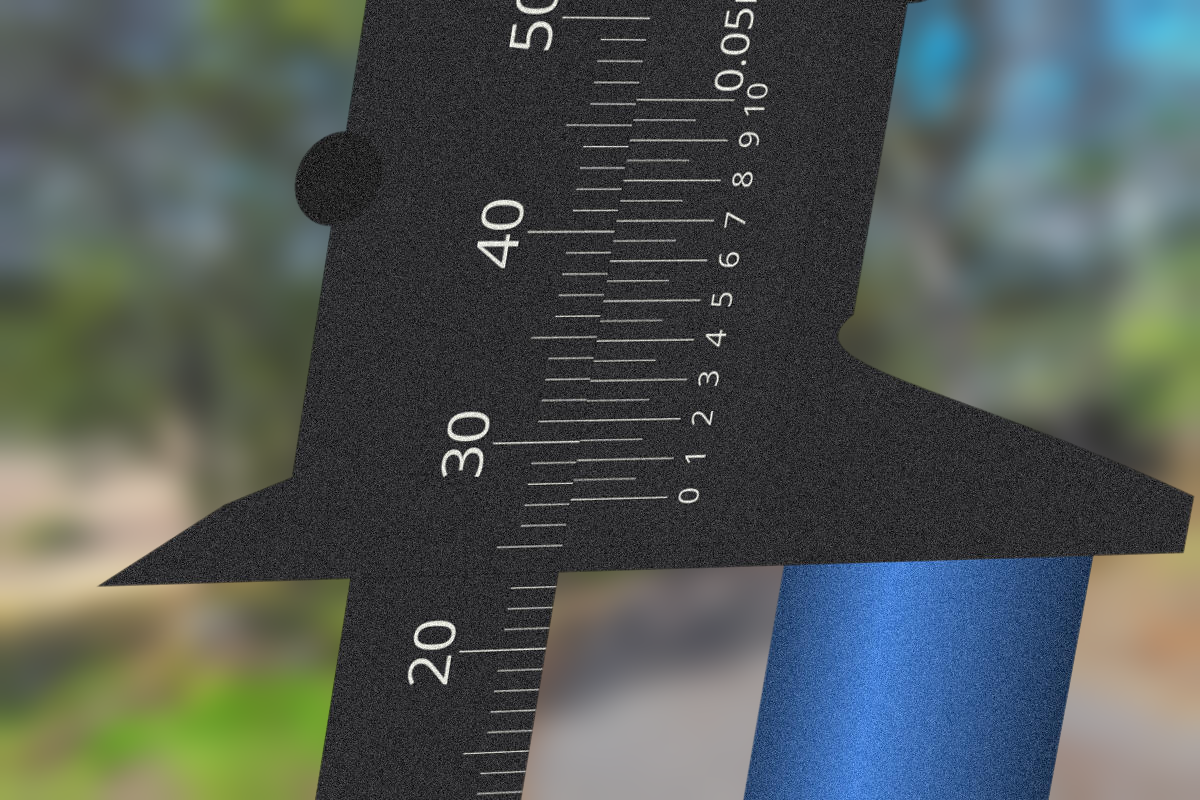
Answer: 27.2mm
